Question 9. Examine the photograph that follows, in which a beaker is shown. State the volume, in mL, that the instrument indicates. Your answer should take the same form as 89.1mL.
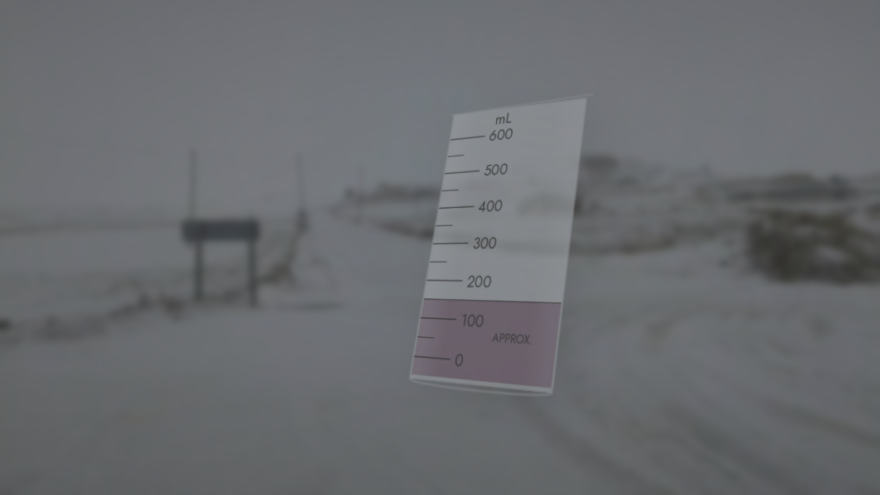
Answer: 150mL
